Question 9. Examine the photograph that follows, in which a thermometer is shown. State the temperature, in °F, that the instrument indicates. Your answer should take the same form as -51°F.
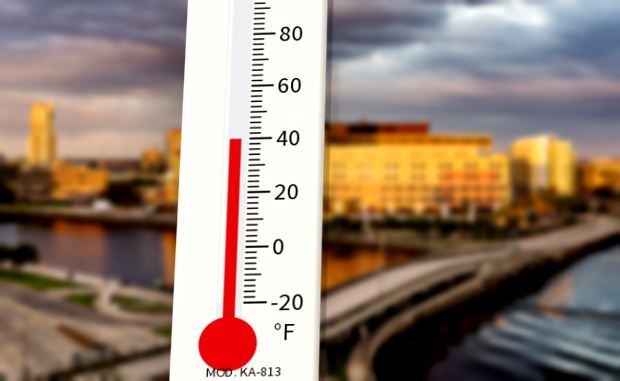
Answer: 40°F
